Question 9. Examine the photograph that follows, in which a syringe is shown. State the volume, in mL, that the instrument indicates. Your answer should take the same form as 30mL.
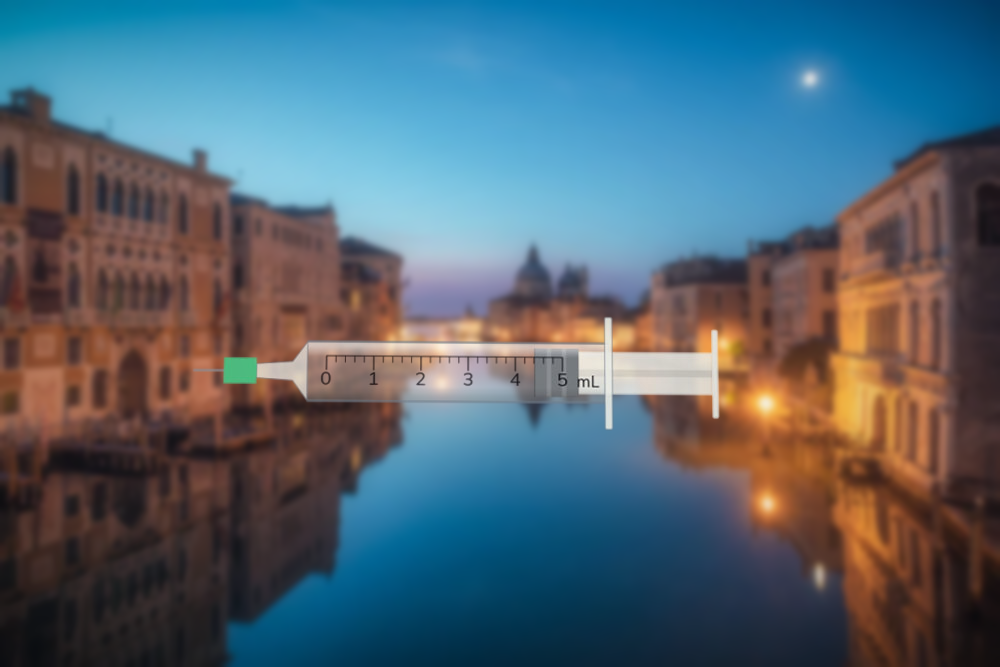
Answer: 4.4mL
